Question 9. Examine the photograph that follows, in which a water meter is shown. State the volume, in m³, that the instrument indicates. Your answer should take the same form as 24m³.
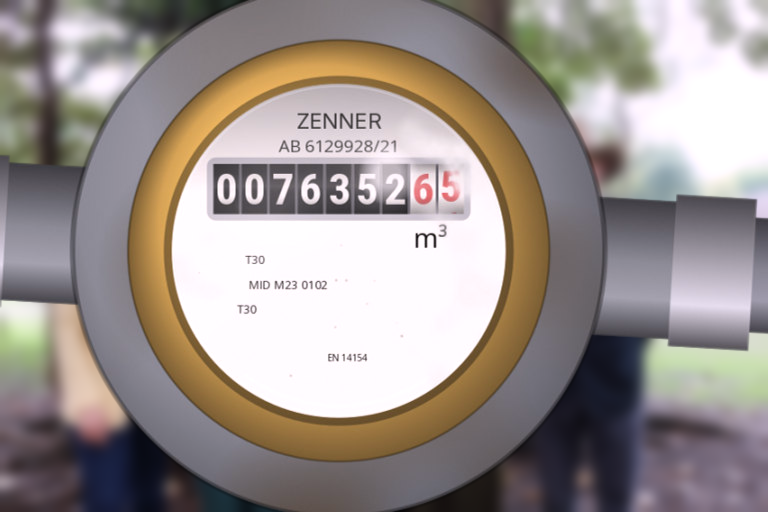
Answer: 76352.65m³
